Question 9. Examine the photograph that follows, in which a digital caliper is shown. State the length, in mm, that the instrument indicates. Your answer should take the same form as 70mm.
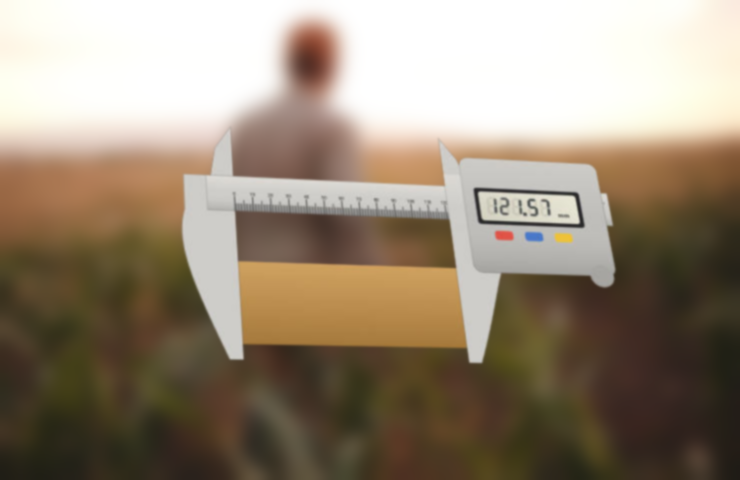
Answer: 121.57mm
